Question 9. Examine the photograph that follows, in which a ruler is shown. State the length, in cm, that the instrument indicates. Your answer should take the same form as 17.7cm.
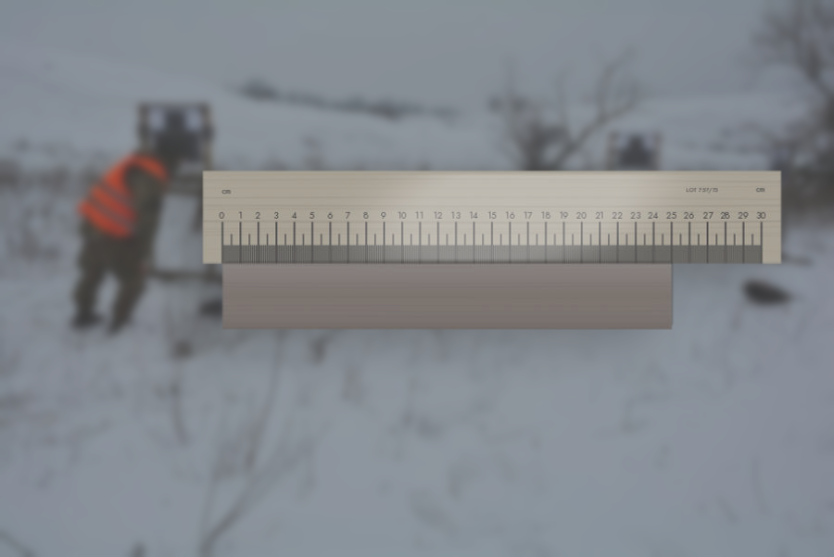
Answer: 25cm
